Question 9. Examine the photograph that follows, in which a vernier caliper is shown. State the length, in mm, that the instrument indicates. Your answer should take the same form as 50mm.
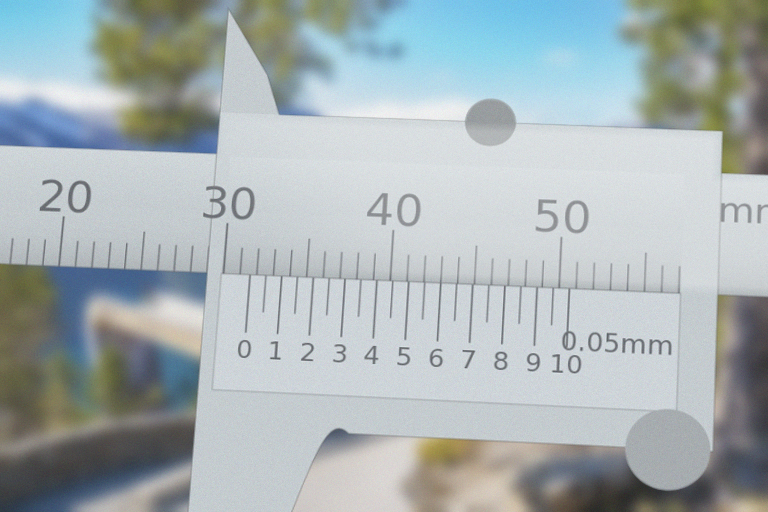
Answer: 31.6mm
